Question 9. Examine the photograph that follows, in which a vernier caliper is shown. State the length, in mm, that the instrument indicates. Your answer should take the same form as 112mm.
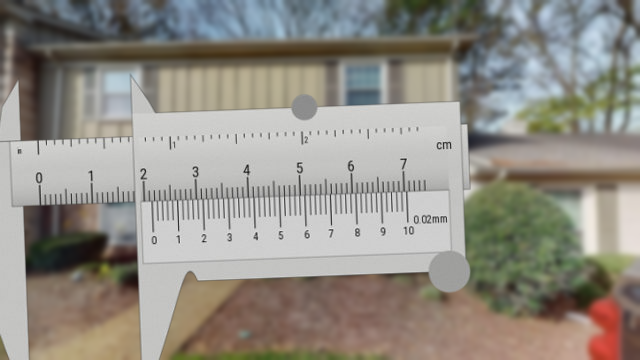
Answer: 21.5mm
